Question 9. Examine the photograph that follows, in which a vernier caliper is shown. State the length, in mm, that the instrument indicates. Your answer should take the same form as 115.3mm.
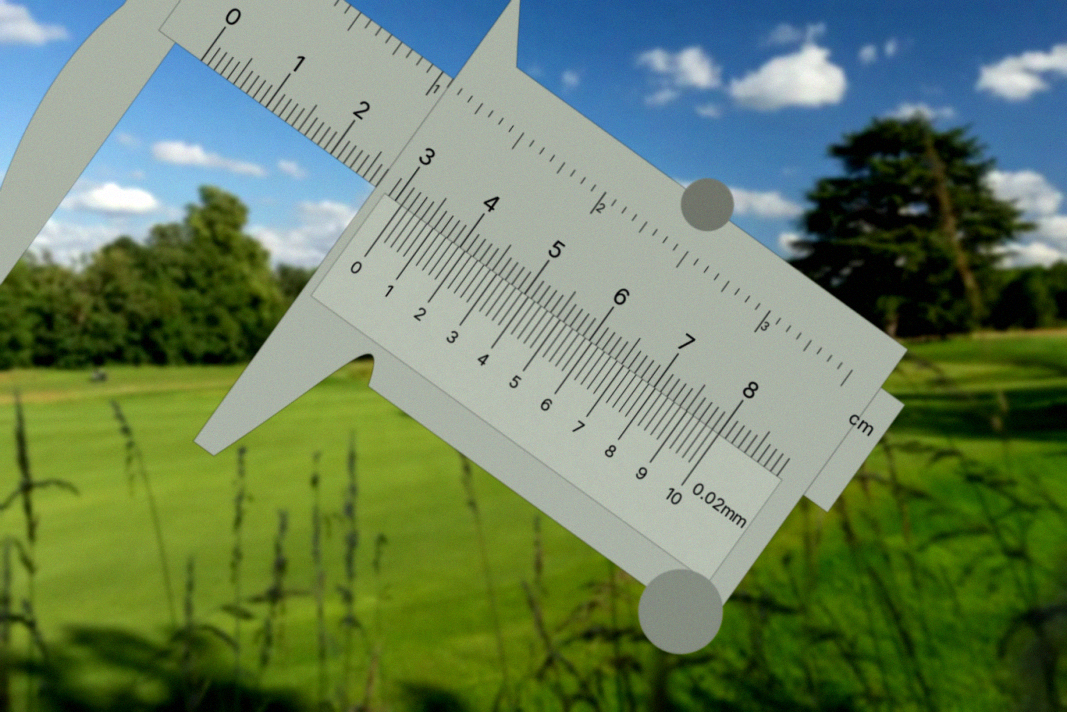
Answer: 31.0mm
